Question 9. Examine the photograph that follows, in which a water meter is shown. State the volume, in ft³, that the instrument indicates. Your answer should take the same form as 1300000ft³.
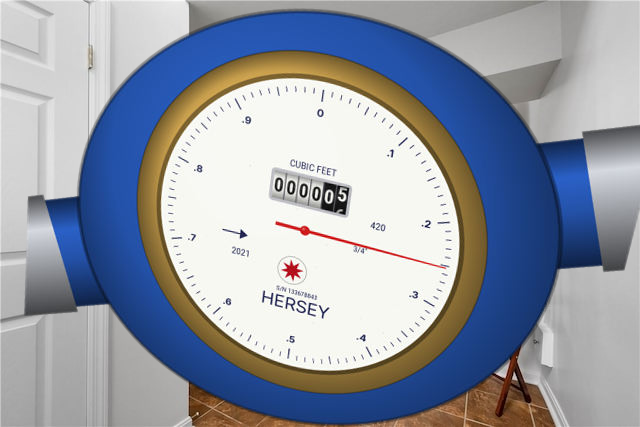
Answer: 5.25ft³
